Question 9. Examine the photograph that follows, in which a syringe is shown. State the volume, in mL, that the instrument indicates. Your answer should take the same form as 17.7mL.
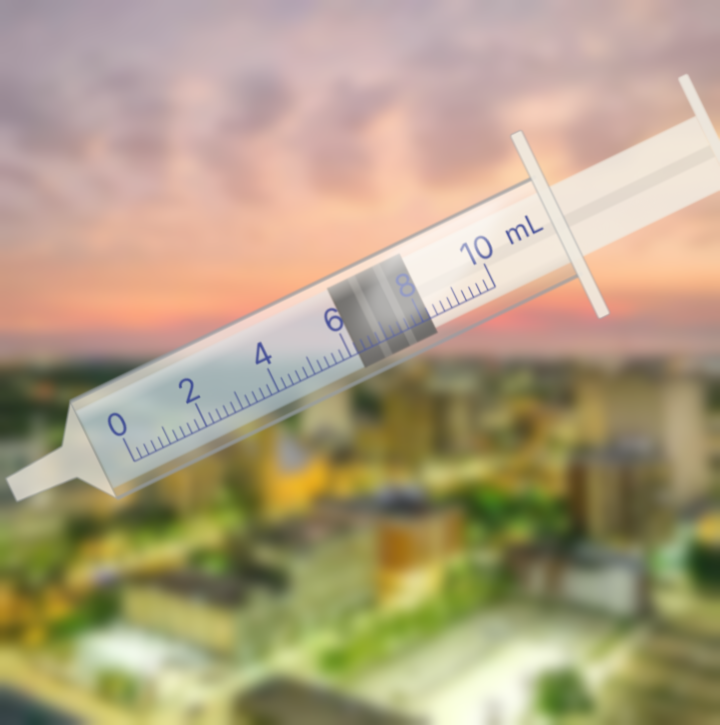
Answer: 6.2mL
